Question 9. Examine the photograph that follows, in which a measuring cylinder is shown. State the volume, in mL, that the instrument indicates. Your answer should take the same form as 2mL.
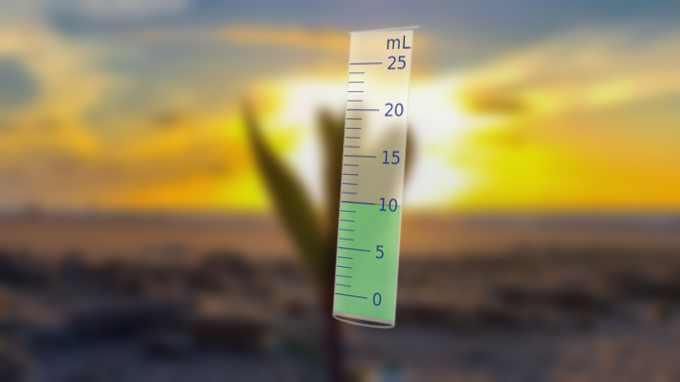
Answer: 10mL
